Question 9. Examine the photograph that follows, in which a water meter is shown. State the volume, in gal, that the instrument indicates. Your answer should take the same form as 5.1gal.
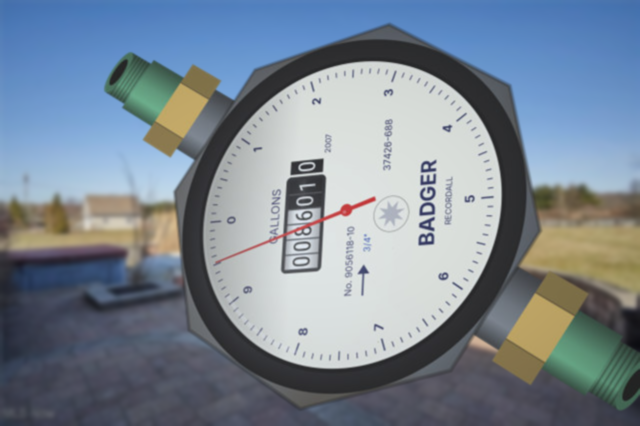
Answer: 86009.5gal
